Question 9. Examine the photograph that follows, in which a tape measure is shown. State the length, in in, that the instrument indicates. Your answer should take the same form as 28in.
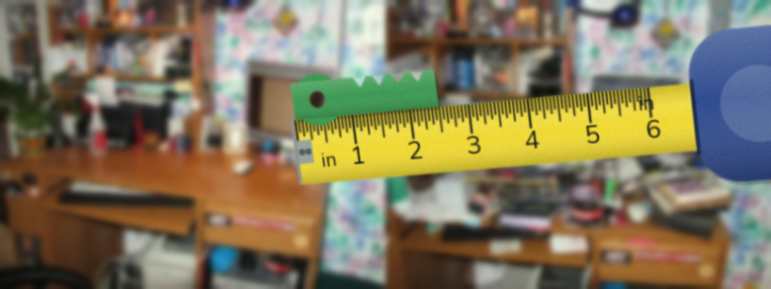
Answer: 2.5in
